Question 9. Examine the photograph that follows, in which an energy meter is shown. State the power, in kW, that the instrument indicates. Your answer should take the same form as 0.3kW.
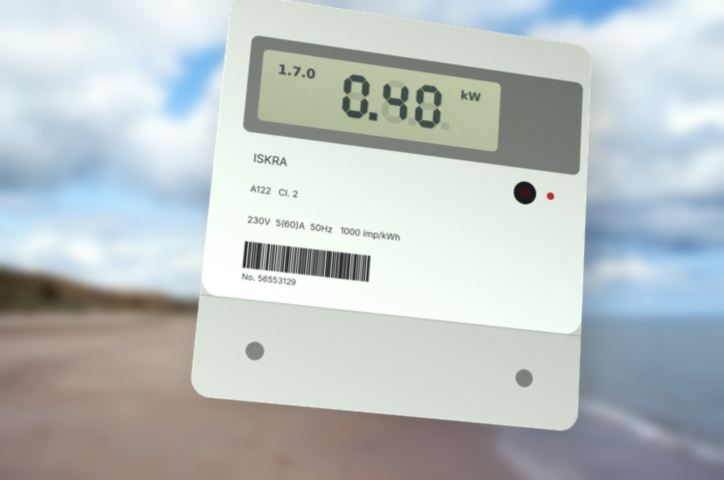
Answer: 0.40kW
